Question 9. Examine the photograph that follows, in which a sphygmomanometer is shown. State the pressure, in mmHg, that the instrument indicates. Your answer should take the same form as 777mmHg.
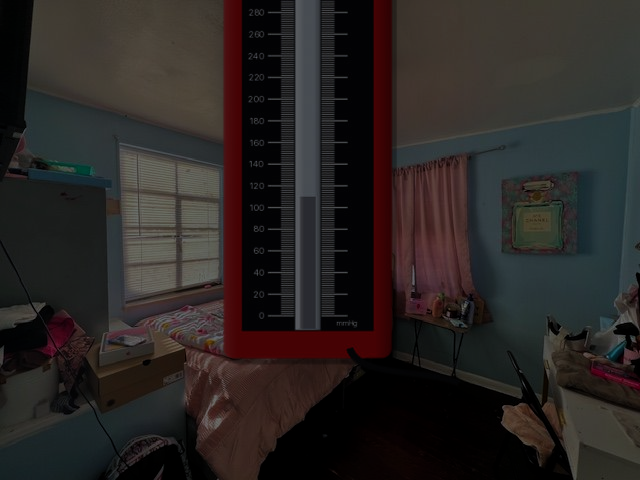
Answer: 110mmHg
